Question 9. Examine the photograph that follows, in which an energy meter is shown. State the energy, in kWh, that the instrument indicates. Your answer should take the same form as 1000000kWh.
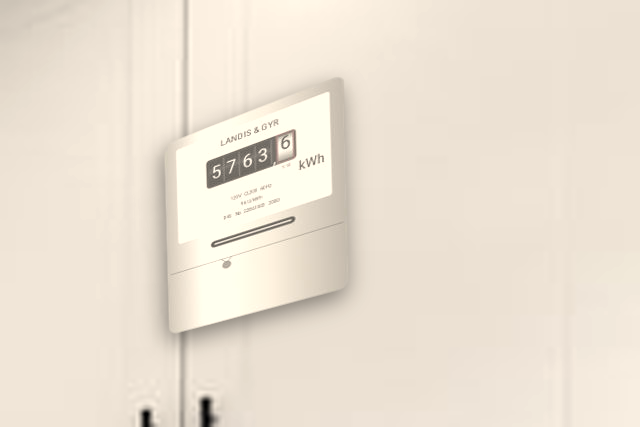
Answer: 5763.6kWh
